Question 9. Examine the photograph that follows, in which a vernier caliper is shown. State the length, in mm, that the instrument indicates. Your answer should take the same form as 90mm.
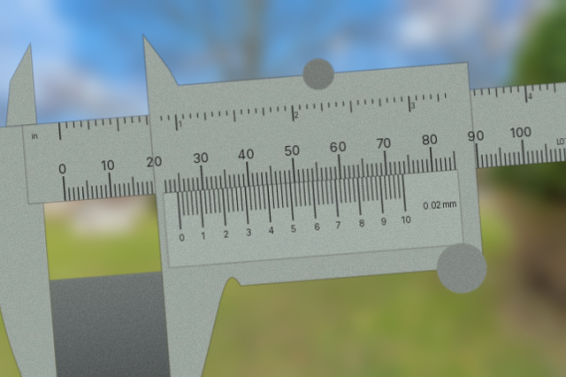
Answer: 24.5mm
